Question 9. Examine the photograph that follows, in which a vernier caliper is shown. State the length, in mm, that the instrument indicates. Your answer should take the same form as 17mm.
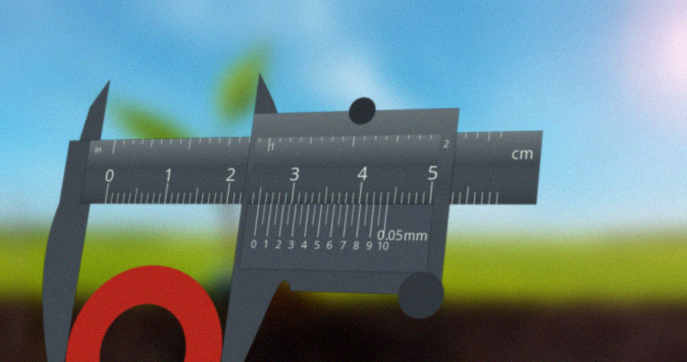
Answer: 25.0mm
